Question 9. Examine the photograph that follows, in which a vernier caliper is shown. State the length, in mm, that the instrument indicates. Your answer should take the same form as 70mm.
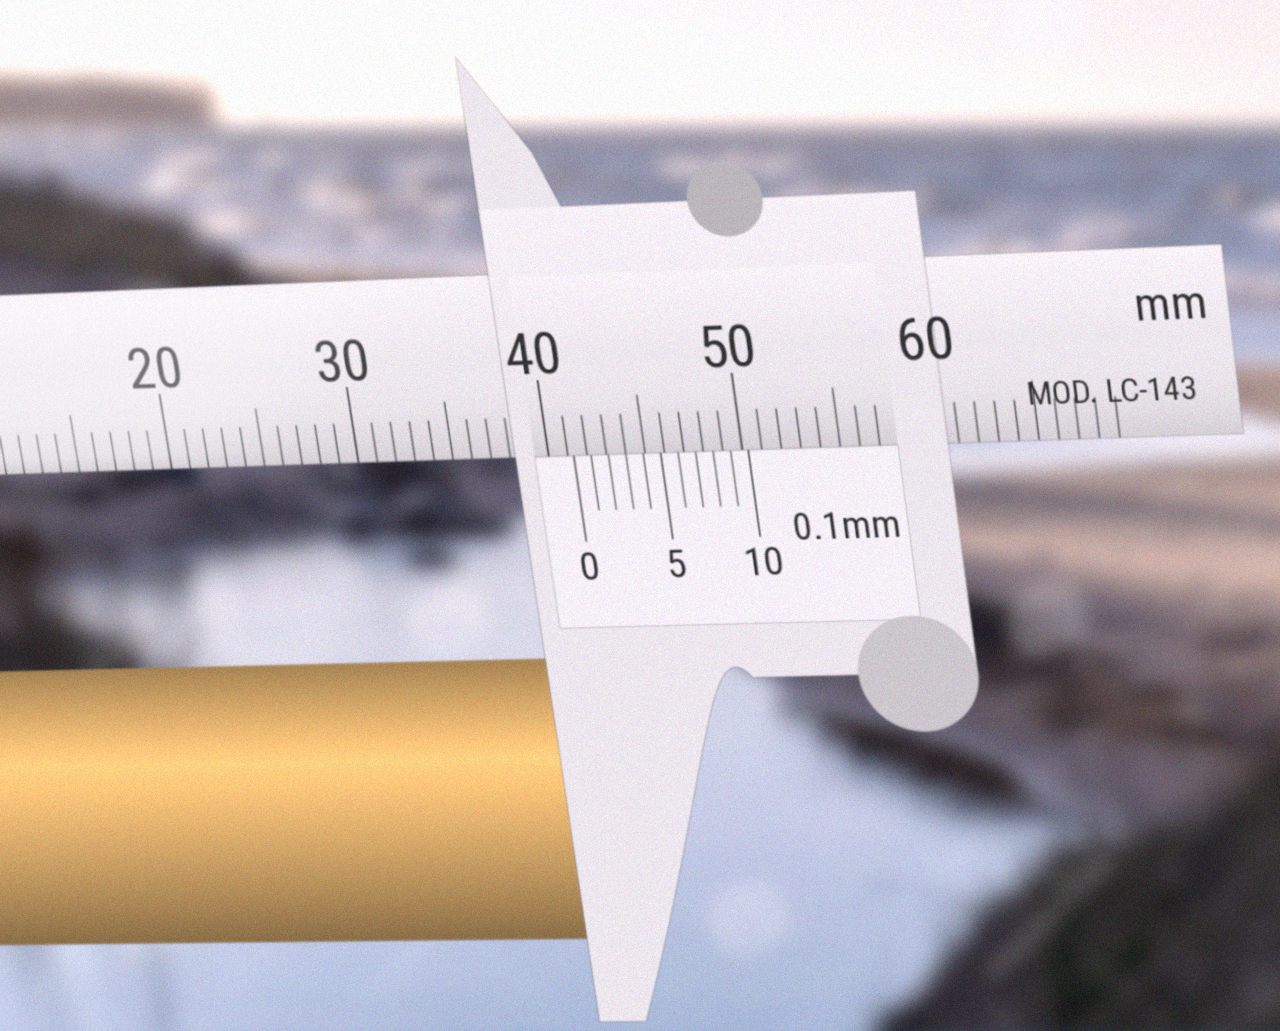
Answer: 41.3mm
